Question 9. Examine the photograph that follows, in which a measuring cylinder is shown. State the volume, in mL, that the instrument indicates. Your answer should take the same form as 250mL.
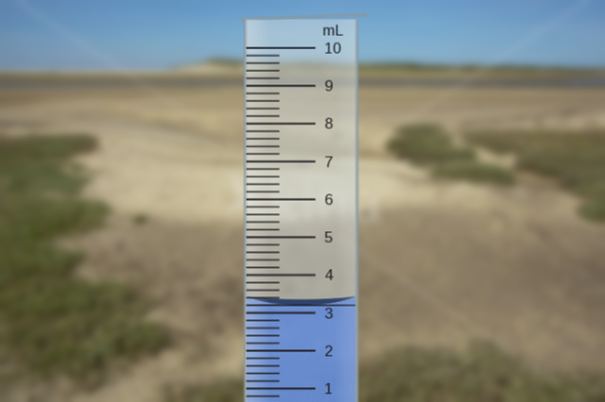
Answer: 3.2mL
